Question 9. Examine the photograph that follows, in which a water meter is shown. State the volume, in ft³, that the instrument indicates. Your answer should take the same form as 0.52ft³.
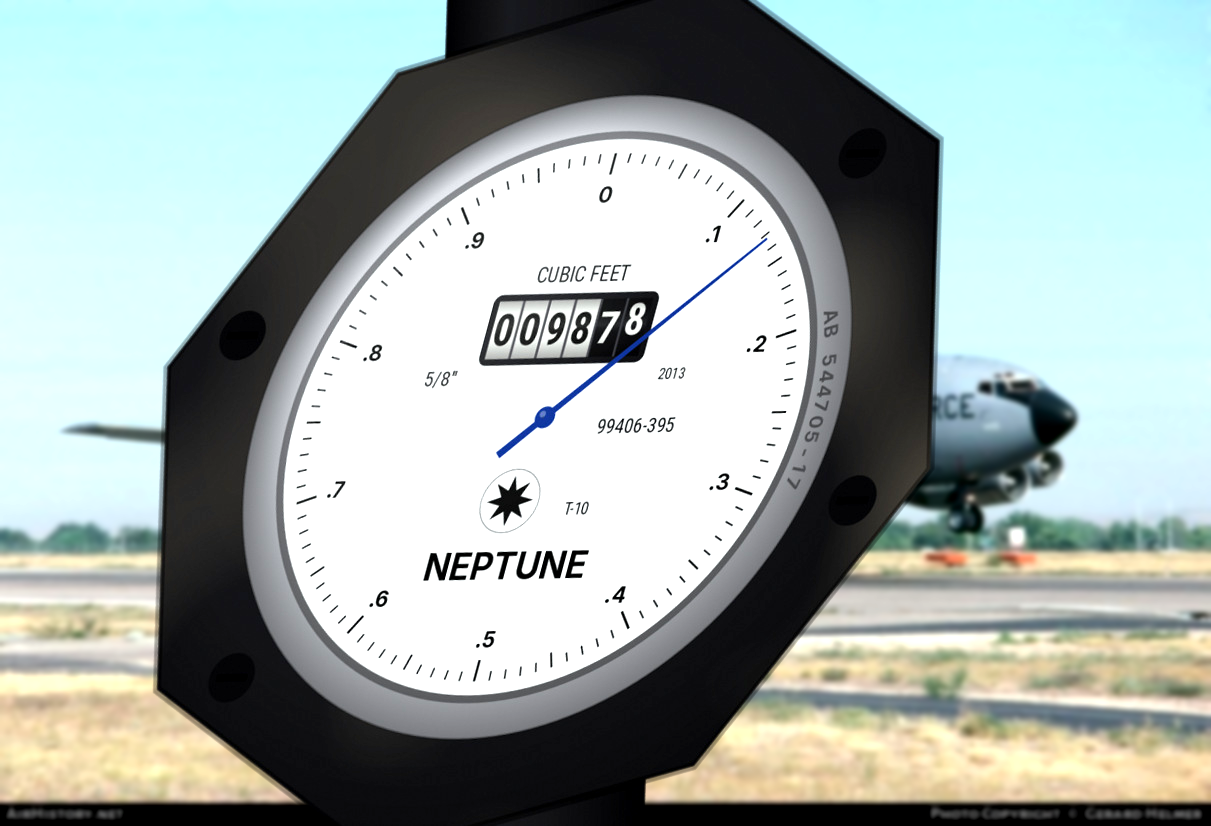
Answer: 9878.13ft³
